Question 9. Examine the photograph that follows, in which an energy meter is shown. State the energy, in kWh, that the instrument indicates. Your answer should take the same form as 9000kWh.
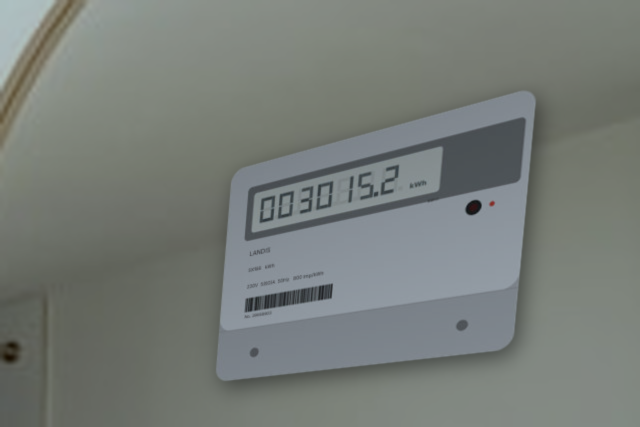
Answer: 3015.2kWh
